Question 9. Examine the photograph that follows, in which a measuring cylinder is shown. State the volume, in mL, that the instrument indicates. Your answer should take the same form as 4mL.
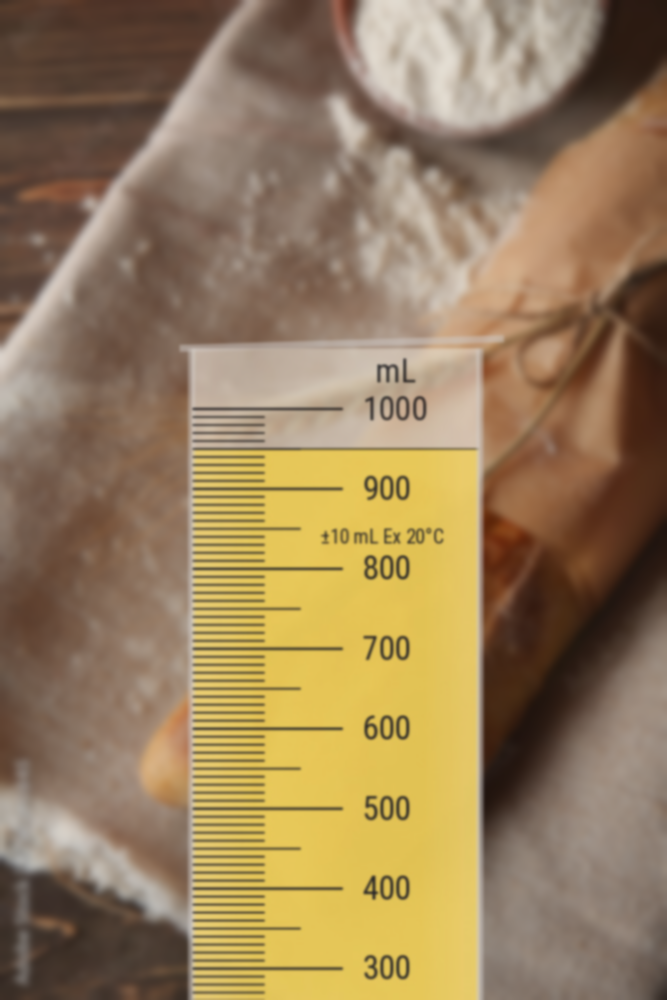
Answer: 950mL
